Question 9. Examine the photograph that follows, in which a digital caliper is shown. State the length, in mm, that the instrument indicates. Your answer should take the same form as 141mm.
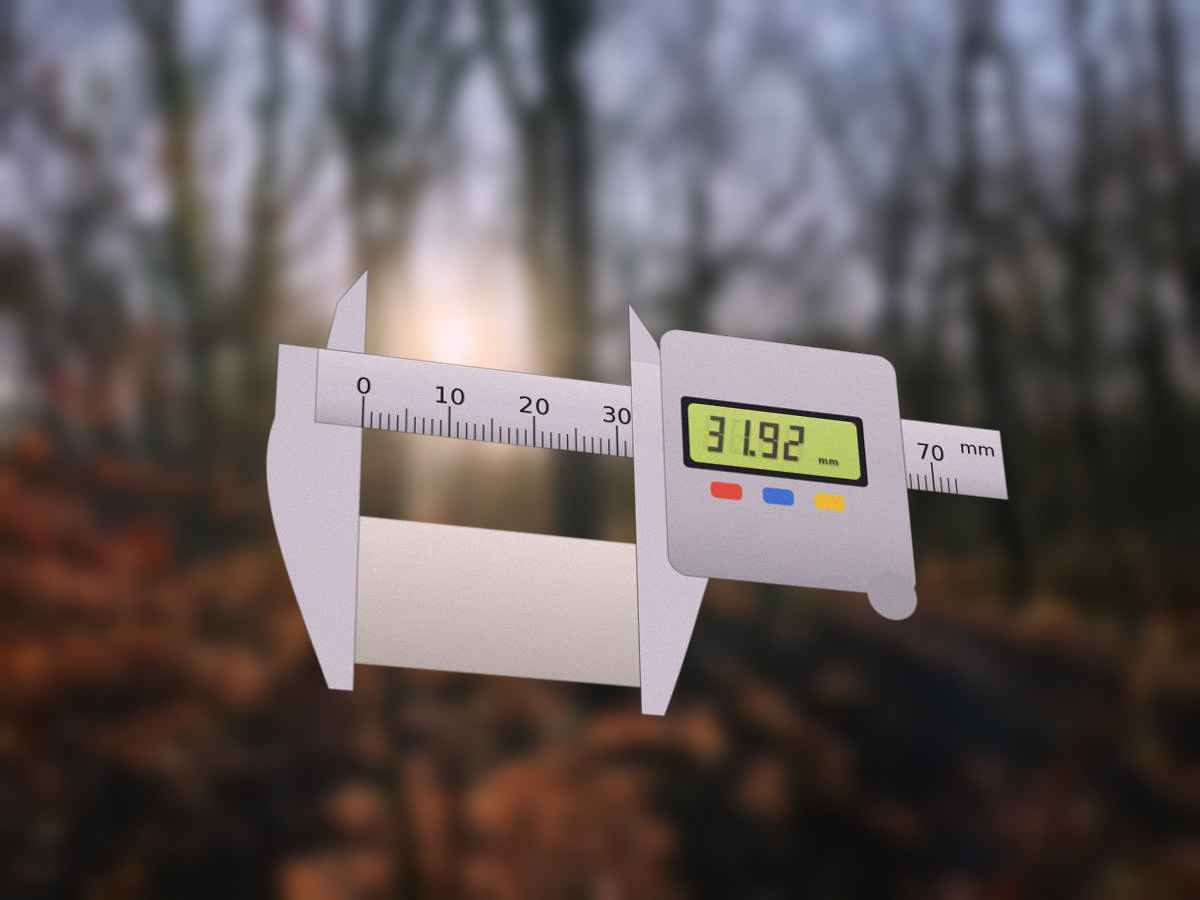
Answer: 31.92mm
